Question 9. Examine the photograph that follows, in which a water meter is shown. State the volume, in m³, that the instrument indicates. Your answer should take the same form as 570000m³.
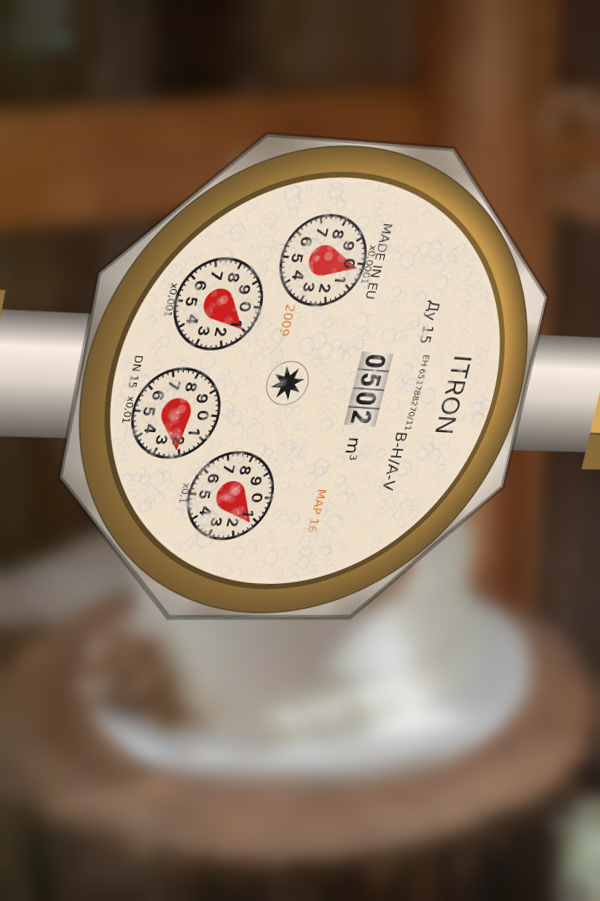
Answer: 502.1210m³
